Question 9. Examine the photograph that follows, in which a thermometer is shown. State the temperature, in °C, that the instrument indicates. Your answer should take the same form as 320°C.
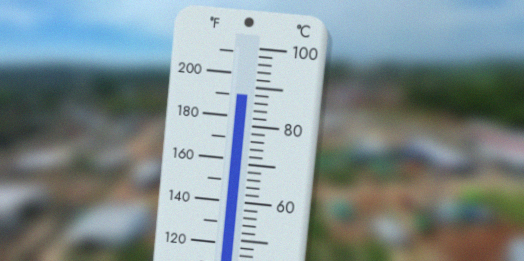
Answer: 88°C
